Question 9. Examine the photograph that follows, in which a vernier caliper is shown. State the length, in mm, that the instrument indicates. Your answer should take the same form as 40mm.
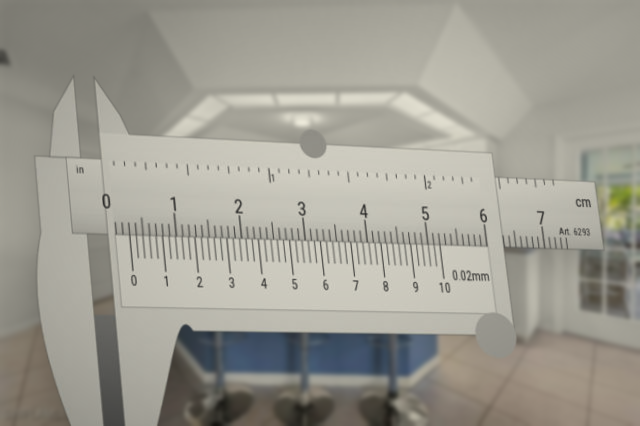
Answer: 3.0mm
